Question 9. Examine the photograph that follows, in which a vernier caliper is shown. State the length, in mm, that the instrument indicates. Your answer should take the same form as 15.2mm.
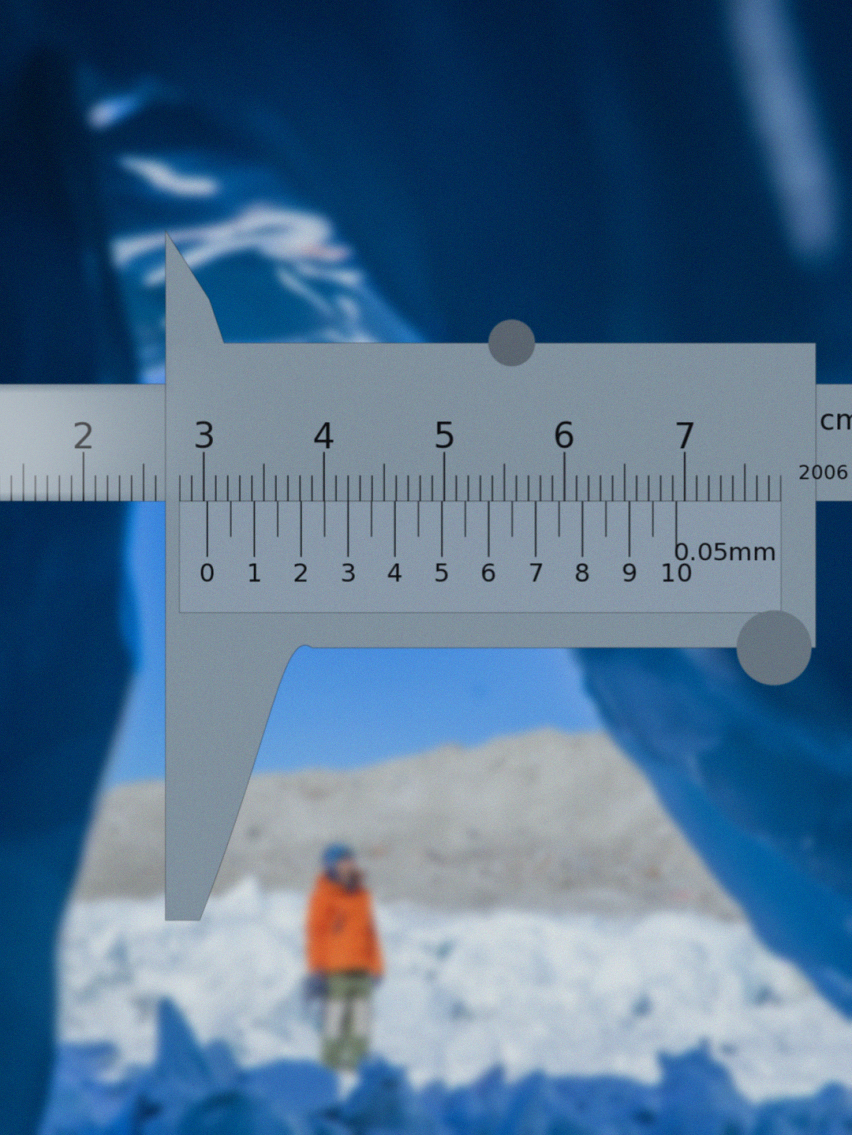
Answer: 30.3mm
